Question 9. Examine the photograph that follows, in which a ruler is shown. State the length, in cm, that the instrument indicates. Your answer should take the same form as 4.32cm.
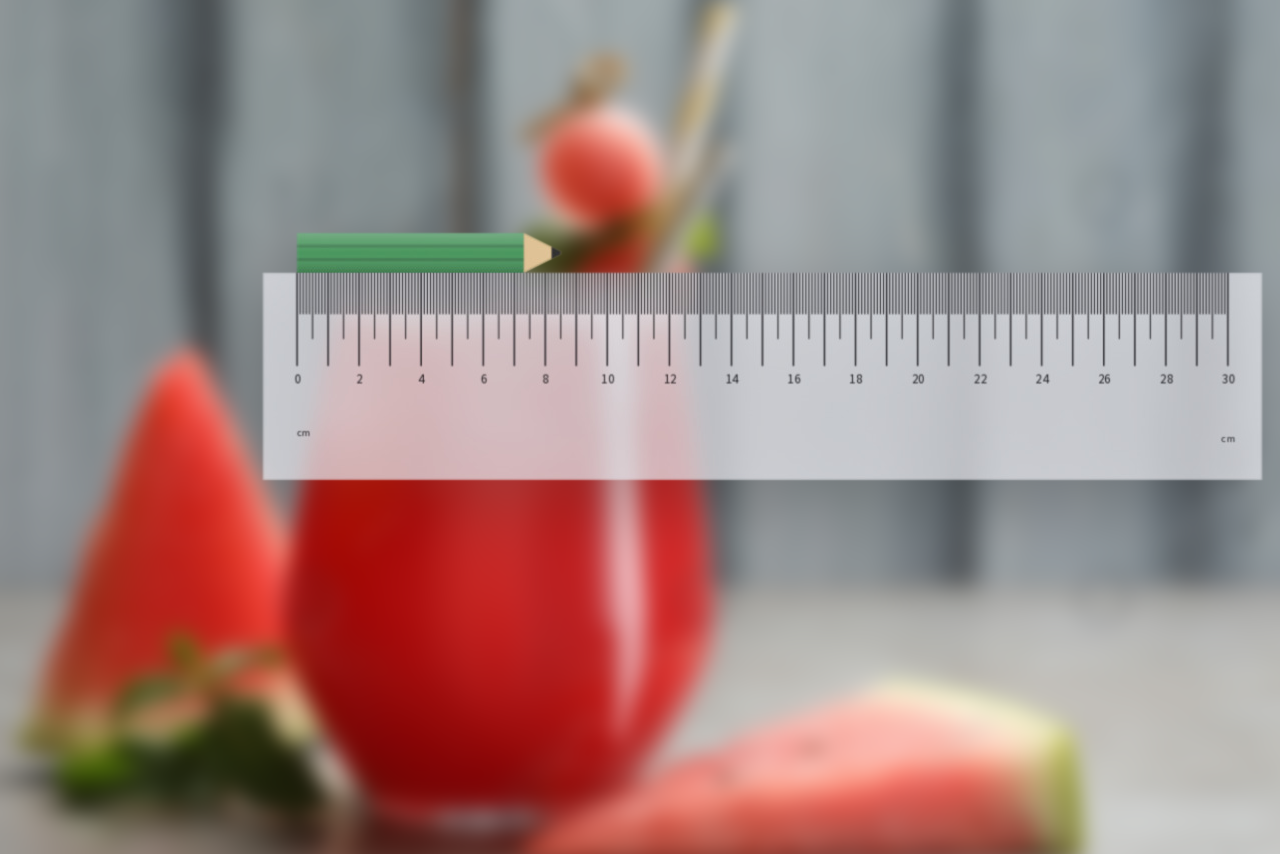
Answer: 8.5cm
